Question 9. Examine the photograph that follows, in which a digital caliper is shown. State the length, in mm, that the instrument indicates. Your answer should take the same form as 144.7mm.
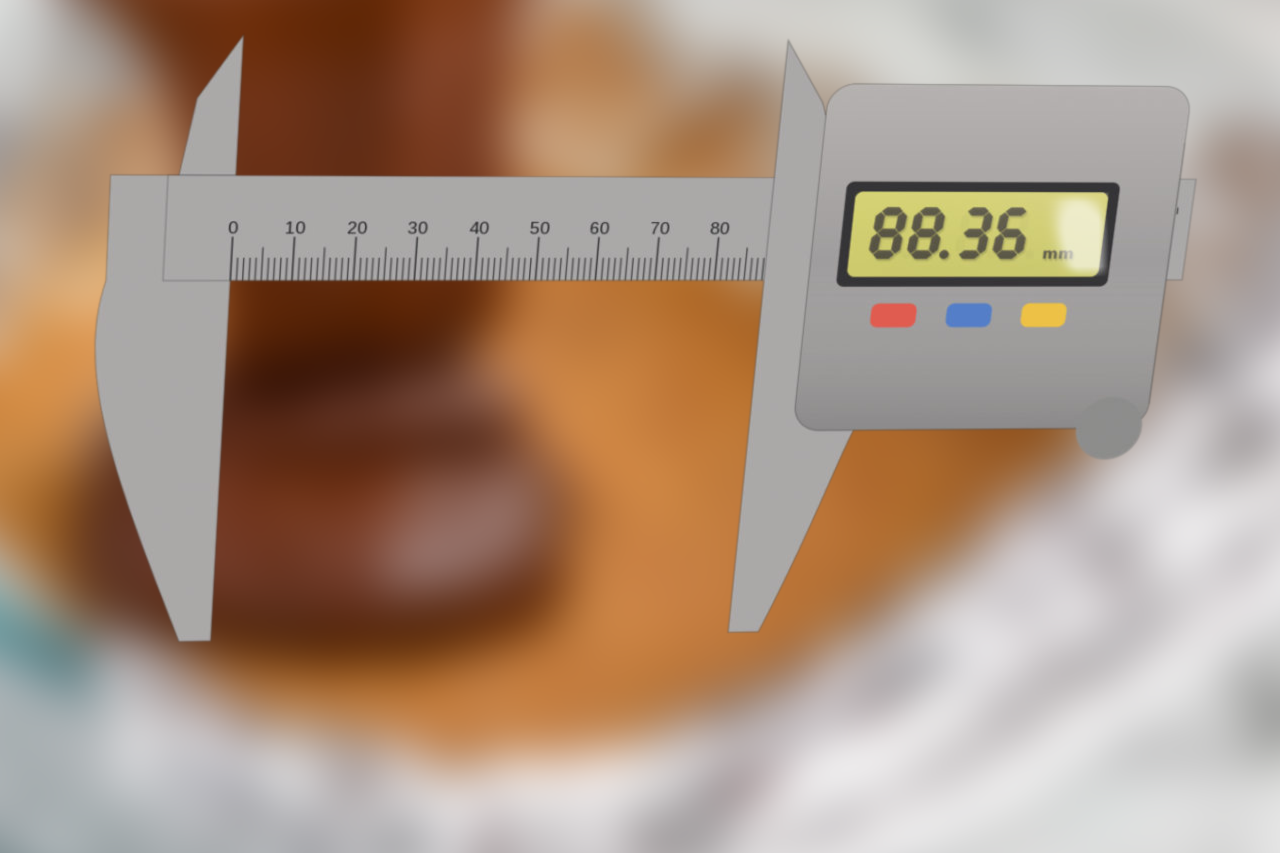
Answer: 88.36mm
